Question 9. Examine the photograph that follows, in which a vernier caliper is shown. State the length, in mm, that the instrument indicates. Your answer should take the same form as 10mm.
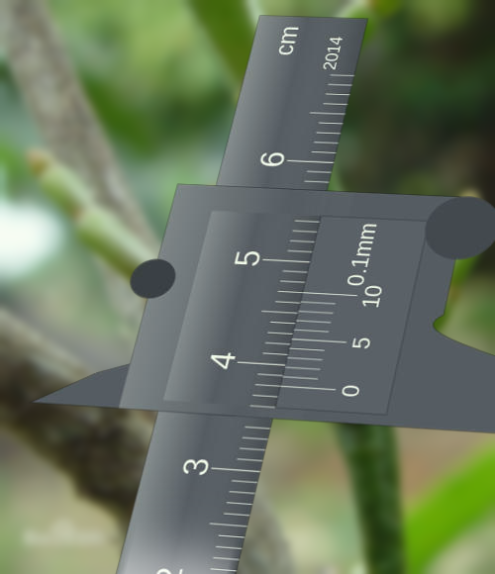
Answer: 38.0mm
